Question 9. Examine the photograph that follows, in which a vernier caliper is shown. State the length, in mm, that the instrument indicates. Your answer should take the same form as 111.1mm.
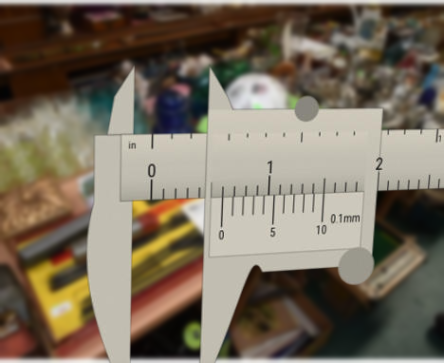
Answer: 6.0mm
